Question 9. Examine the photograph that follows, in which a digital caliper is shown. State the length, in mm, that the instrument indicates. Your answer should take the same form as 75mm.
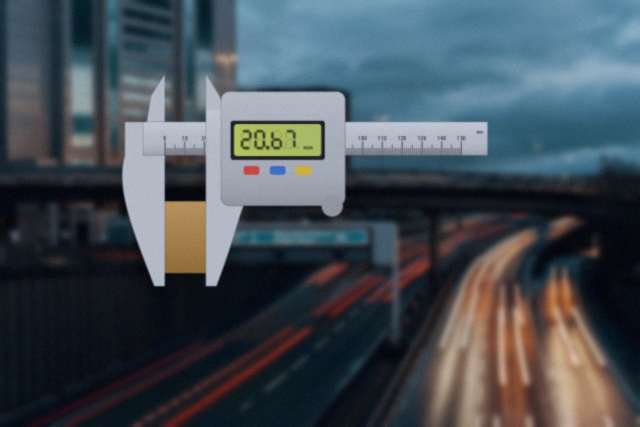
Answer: 20.67mm
